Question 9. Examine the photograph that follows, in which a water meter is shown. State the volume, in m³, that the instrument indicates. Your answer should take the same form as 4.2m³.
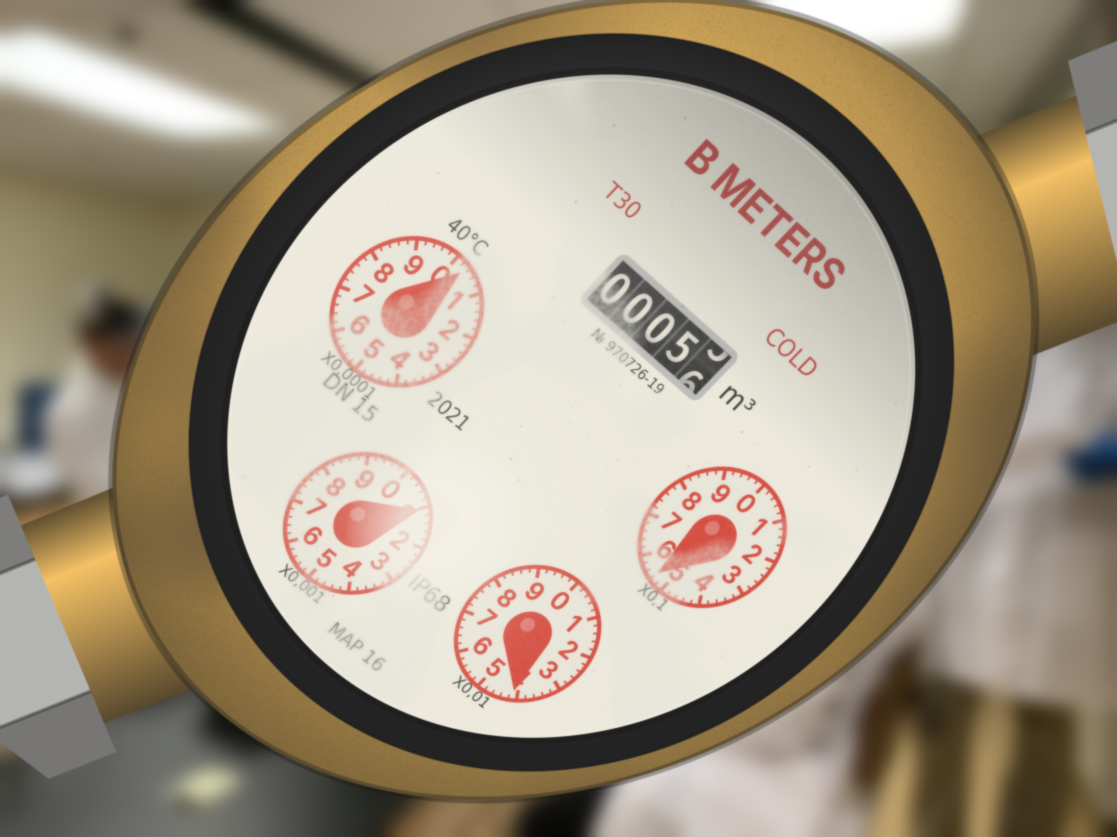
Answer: 55.5410m³
